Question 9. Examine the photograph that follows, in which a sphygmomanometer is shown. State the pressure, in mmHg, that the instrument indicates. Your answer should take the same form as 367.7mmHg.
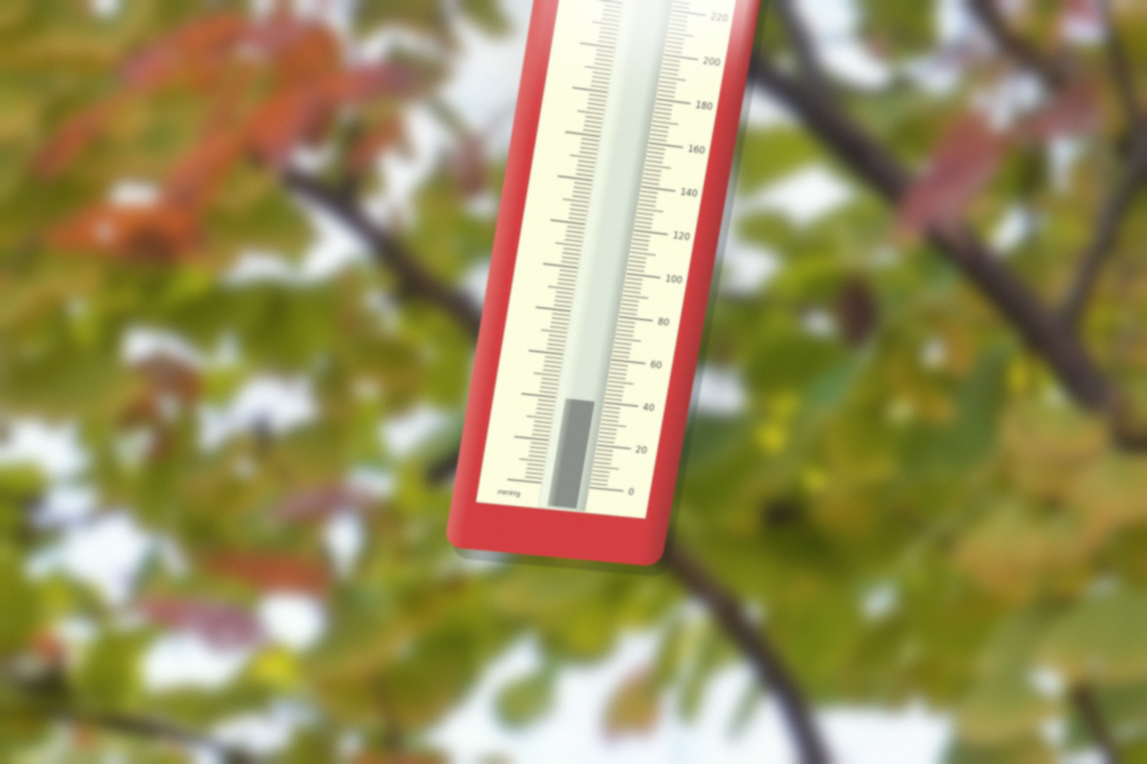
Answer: 40mmHg
